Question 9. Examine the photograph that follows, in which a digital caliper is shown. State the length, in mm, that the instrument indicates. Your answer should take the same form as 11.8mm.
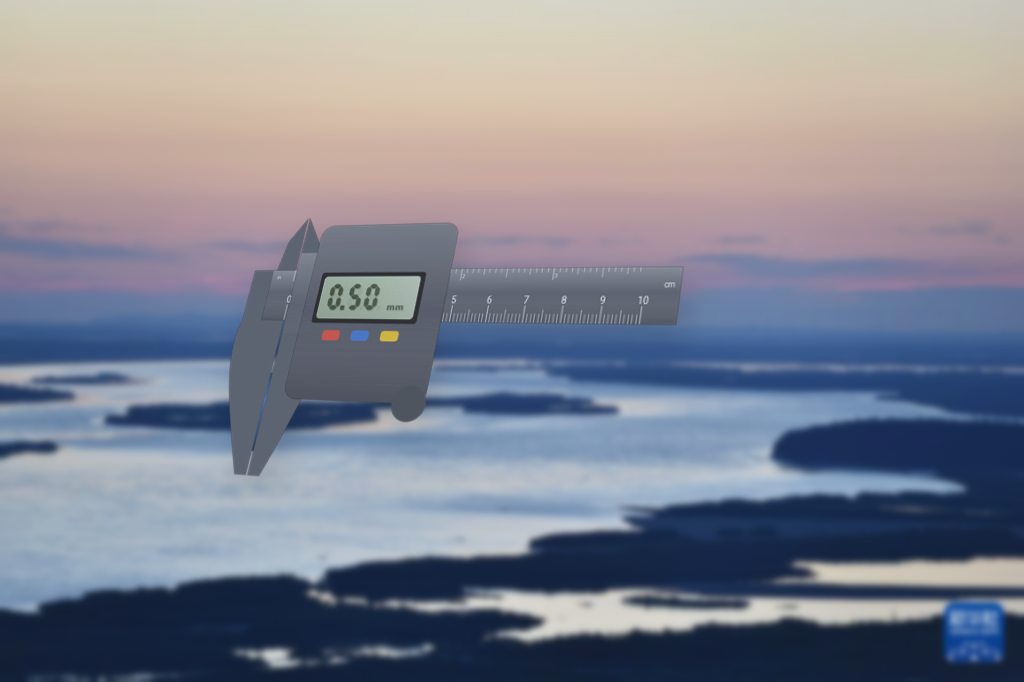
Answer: 0.50mm
